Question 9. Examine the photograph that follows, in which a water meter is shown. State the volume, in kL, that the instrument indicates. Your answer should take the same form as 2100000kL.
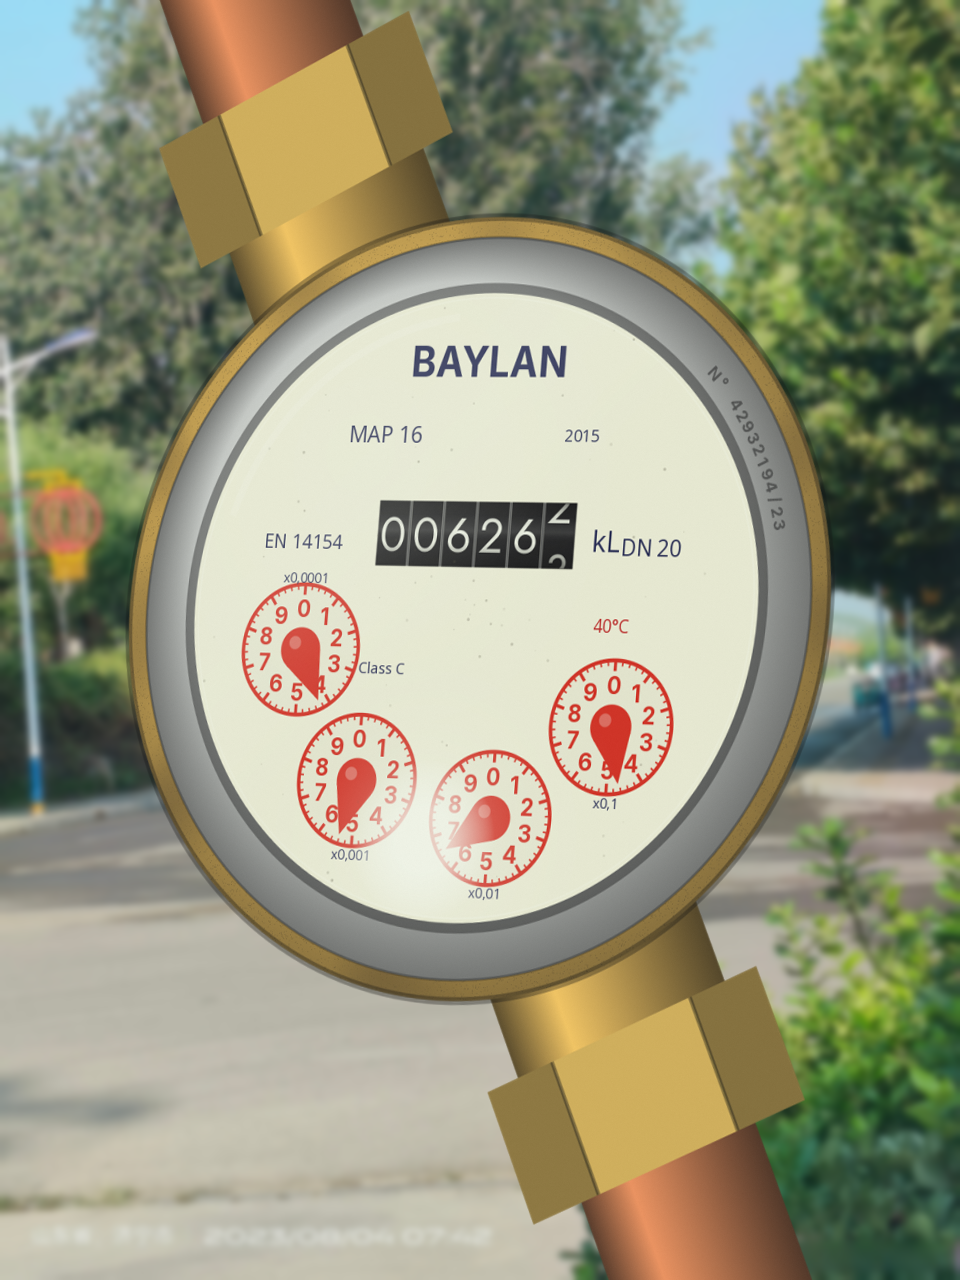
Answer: 6262.4654kL
